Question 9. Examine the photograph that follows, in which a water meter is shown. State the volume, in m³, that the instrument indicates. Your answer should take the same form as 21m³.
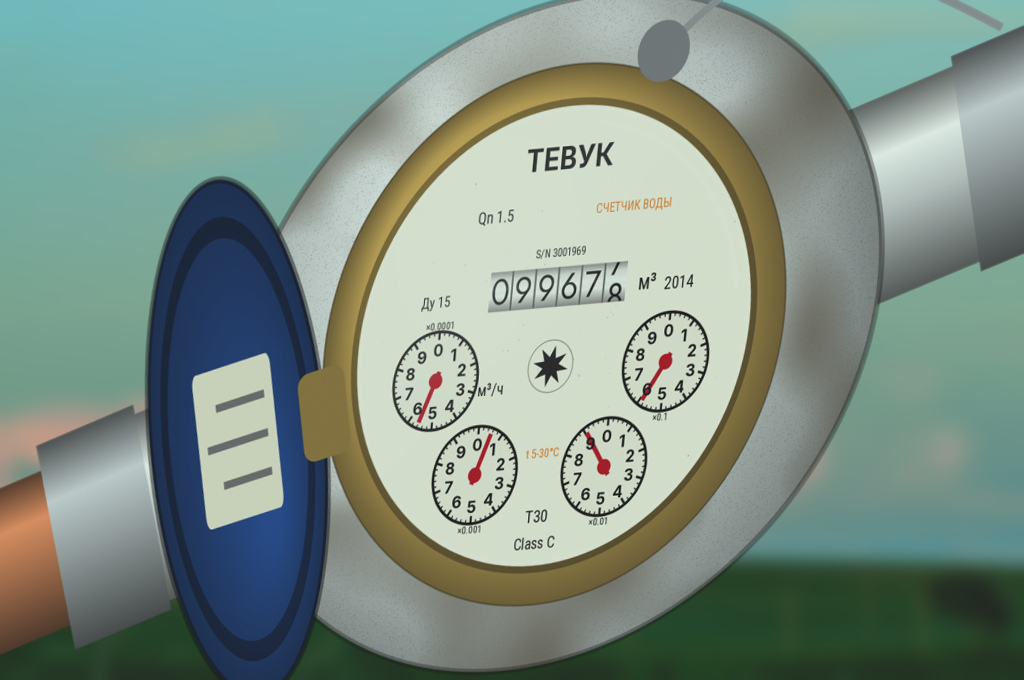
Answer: 99677.5905m³
